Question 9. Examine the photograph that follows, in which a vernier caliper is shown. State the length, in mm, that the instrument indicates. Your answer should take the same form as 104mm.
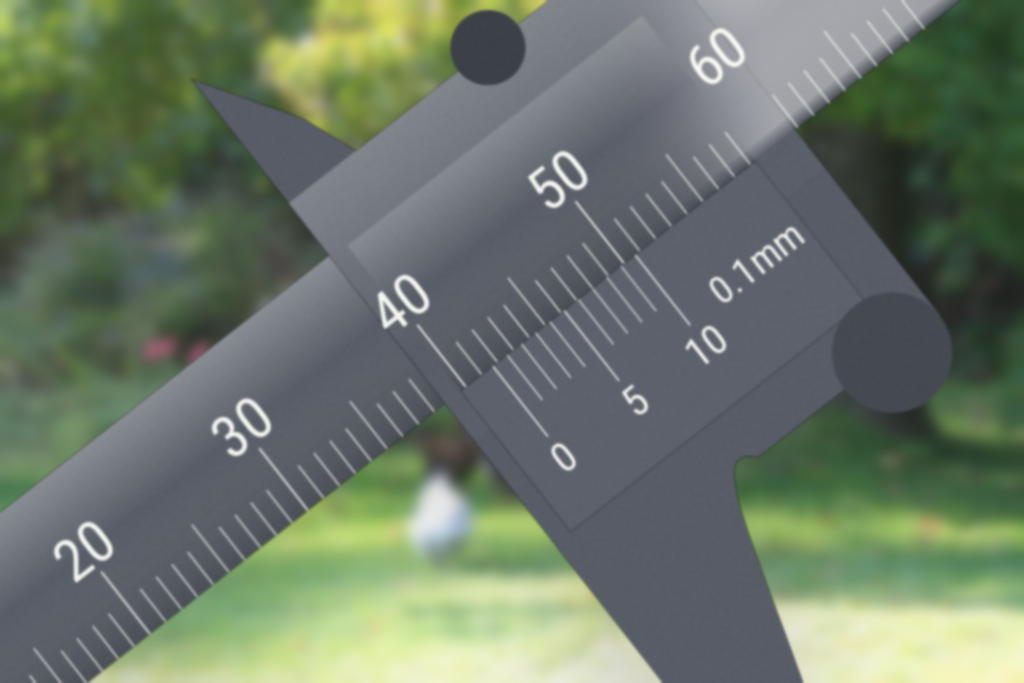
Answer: 41.7mm
